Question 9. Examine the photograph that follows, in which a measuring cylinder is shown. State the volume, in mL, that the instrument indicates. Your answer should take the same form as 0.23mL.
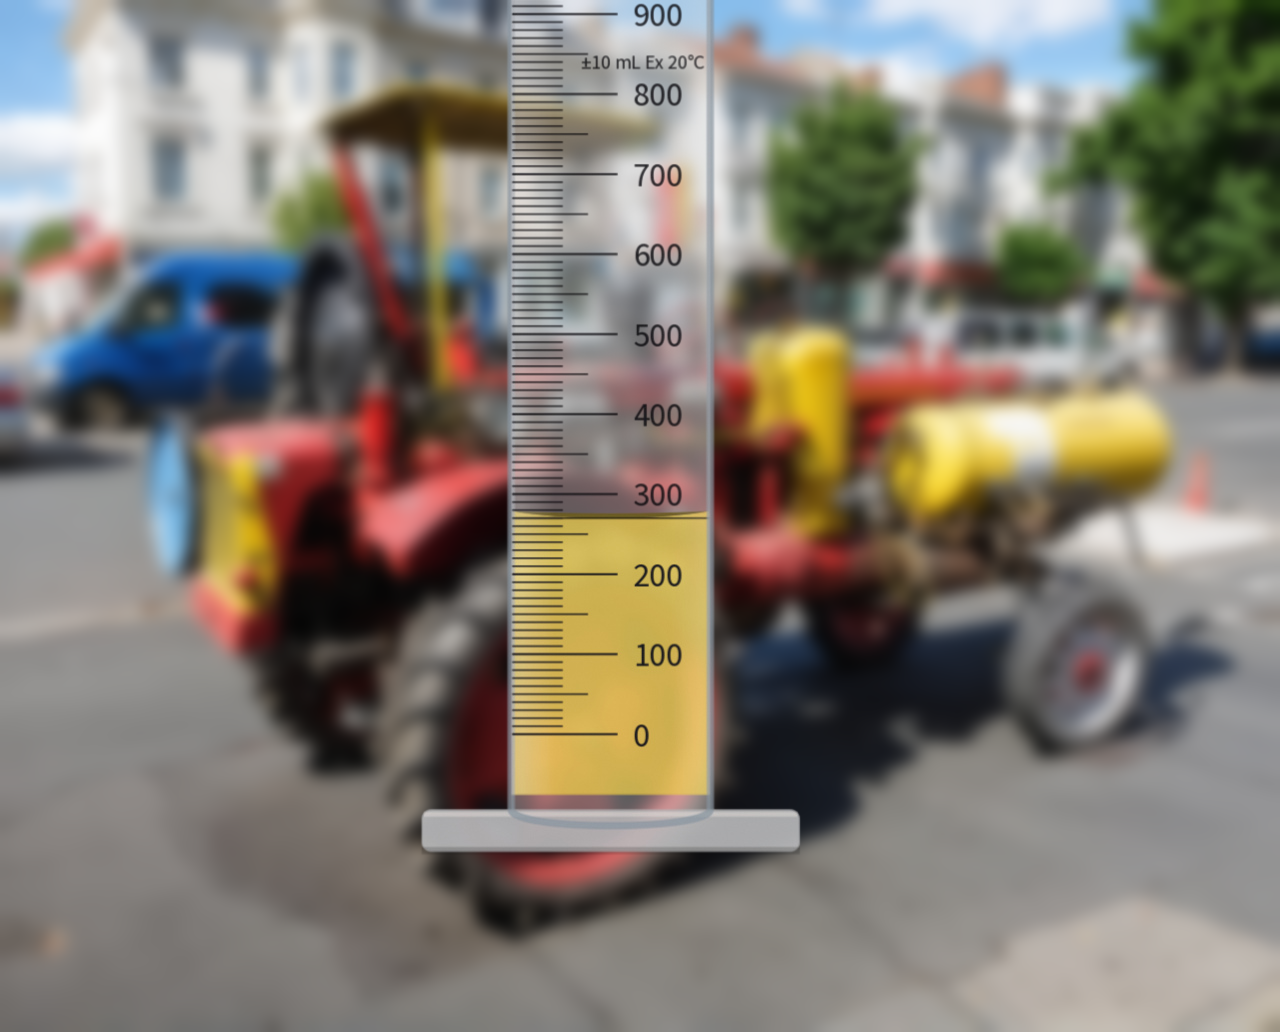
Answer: 270mL
